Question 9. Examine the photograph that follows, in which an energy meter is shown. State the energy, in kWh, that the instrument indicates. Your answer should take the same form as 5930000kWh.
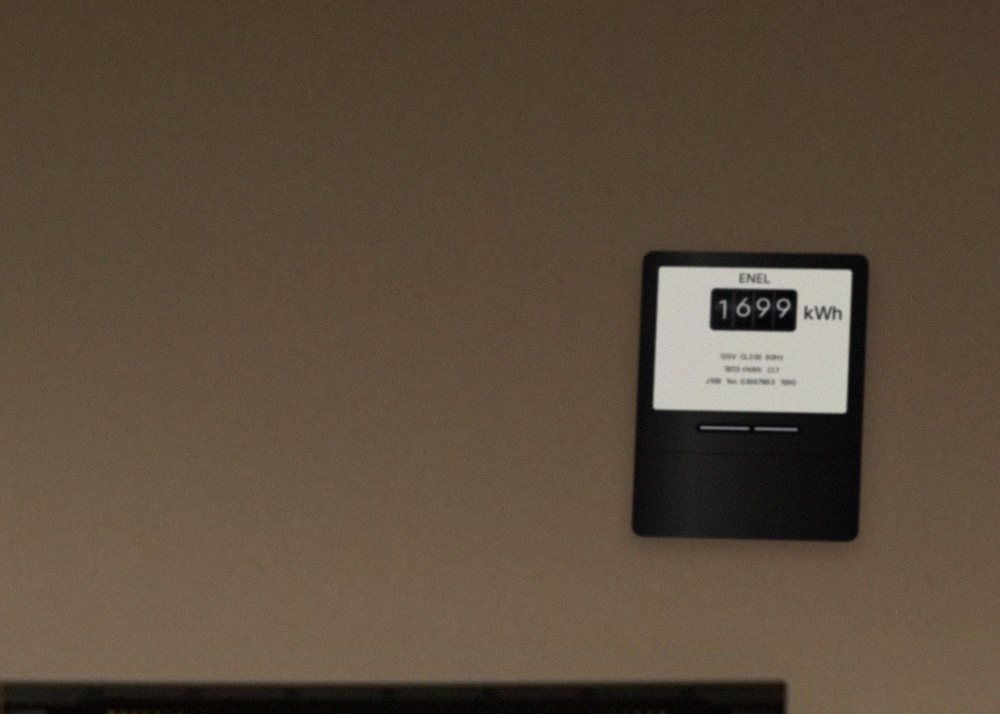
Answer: 1699kWh
